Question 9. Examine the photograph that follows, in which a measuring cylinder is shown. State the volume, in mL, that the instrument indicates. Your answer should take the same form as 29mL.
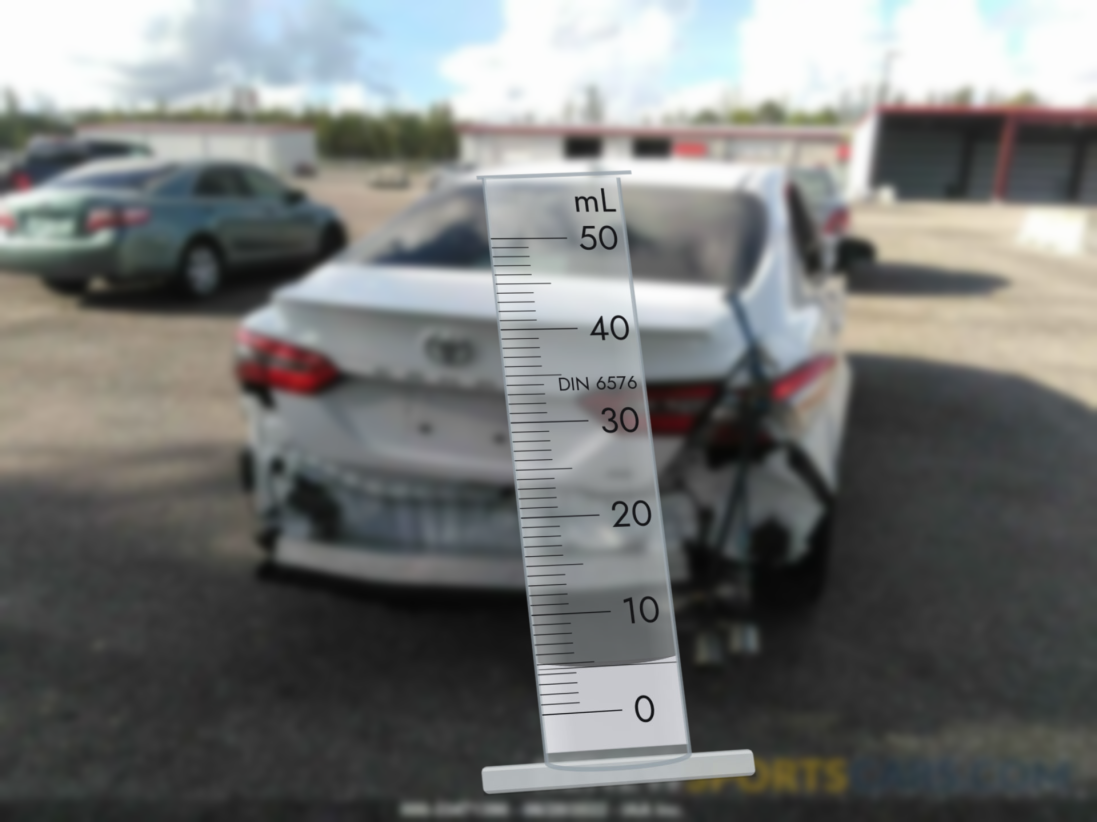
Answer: 4.5mL
